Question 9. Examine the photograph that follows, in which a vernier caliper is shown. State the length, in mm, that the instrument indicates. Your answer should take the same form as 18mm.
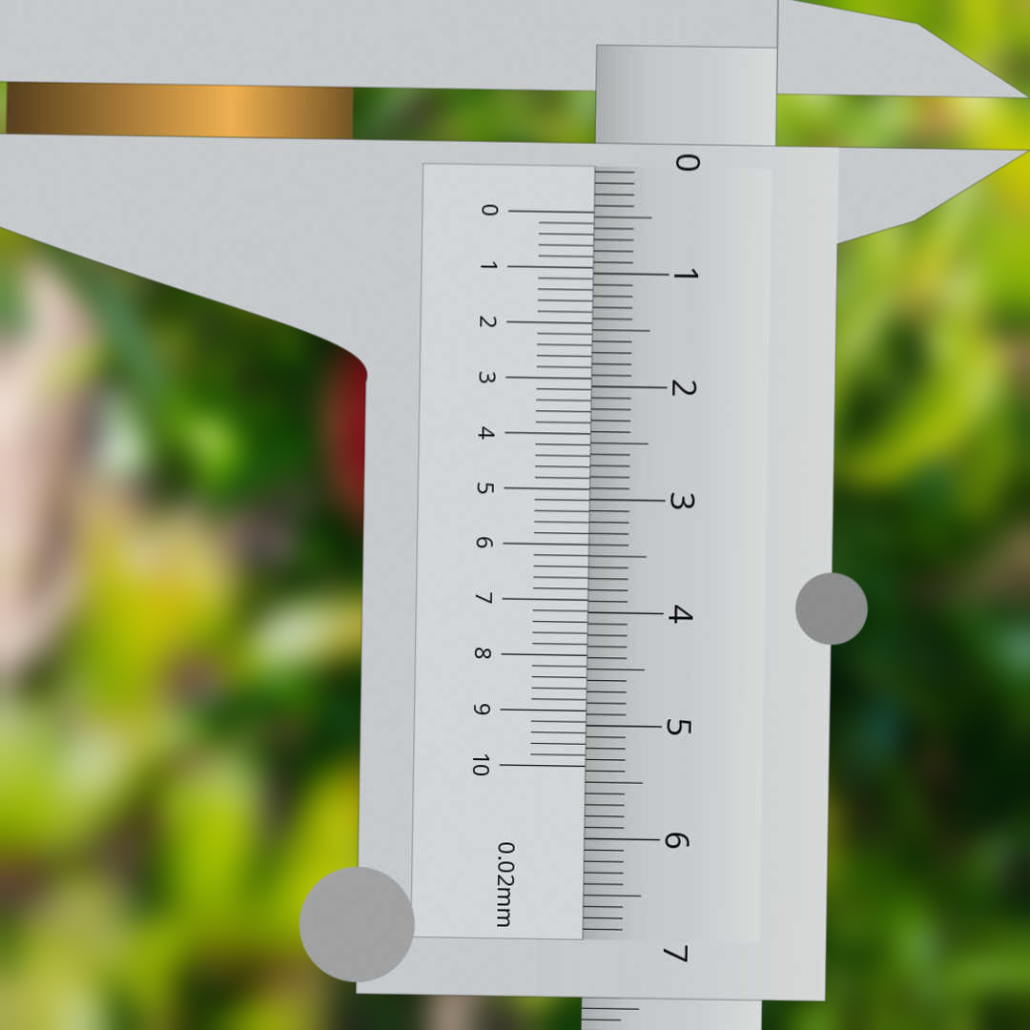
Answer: 4.6mm
